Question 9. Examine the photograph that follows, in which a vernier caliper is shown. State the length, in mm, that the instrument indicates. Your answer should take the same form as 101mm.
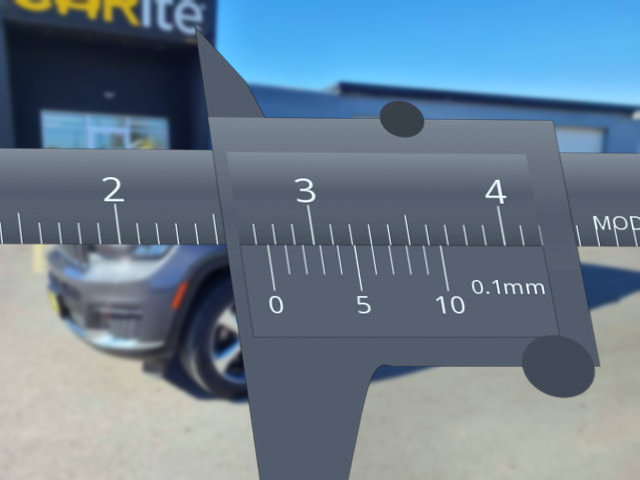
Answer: 27.6mm
